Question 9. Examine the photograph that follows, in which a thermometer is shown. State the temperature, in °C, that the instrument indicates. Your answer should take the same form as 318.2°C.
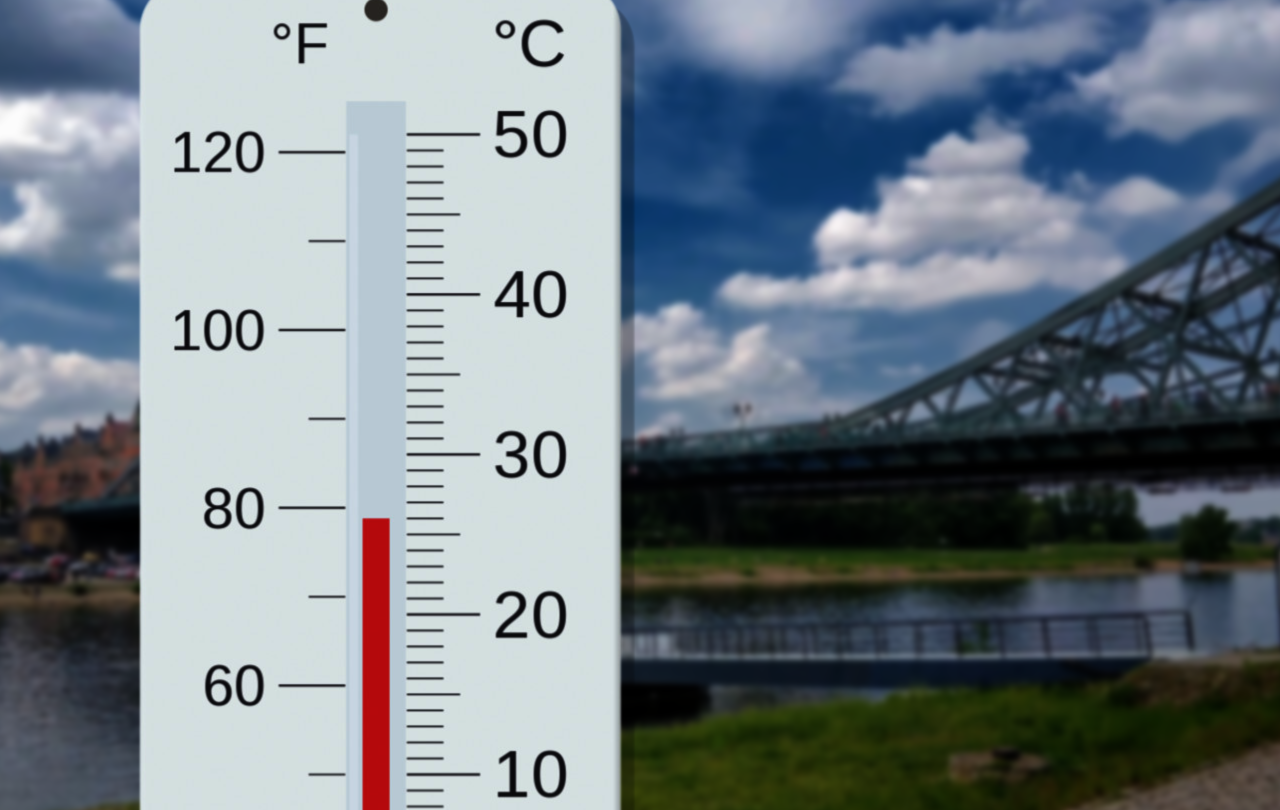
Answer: 26°C
